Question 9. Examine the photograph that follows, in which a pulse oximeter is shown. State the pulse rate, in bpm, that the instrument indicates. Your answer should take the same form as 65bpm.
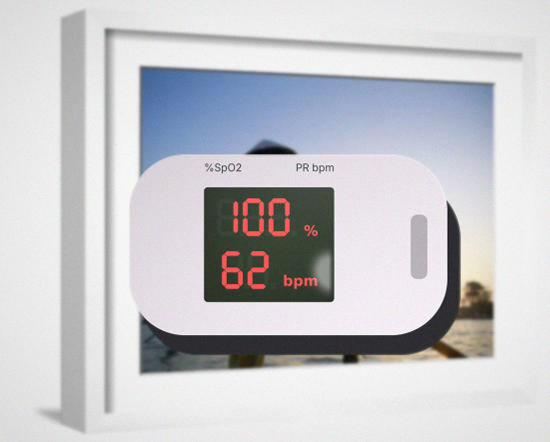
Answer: 62bpm
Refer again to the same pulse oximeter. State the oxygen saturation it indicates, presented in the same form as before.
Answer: 100%
